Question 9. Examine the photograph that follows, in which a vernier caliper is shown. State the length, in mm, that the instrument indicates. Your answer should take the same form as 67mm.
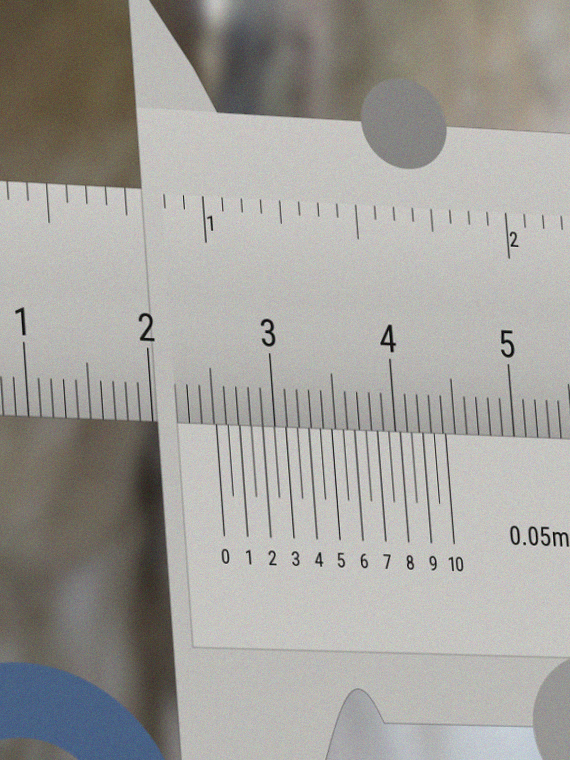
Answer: 25.2mm
